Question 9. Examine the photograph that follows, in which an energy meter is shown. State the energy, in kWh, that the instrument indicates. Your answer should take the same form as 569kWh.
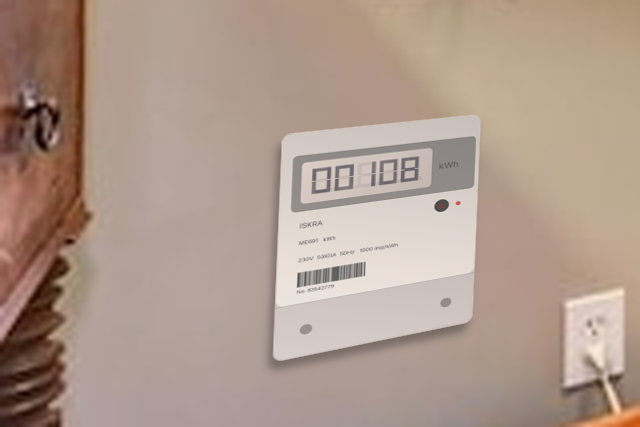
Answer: 108kWh
